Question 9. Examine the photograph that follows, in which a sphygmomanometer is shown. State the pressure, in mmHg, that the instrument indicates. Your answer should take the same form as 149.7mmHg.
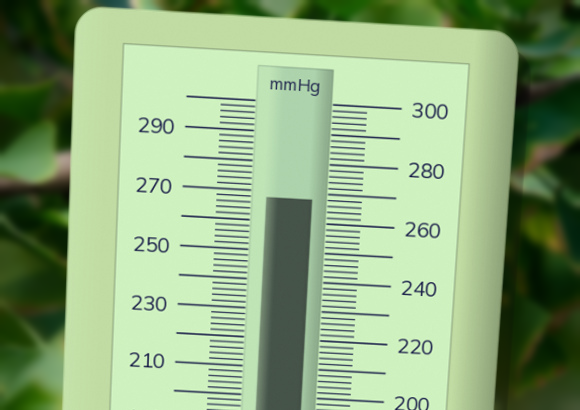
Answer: 268mmHg
